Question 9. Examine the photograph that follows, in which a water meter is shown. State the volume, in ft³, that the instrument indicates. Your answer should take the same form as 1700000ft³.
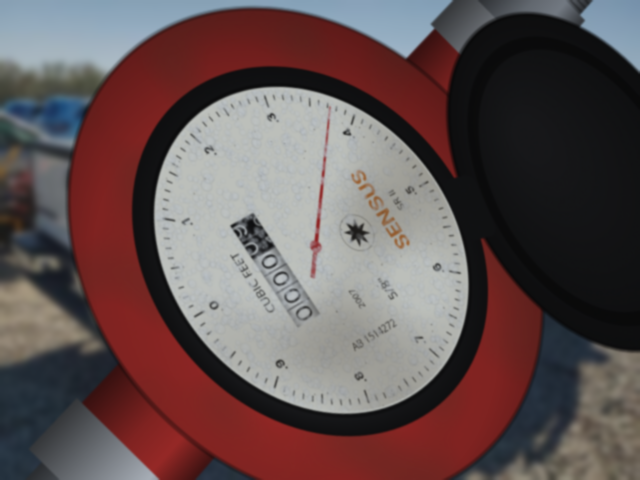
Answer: 9.37ft³
